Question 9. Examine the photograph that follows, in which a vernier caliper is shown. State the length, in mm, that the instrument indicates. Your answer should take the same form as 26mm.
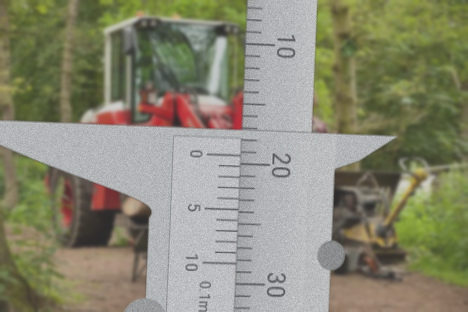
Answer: 19.3mm
